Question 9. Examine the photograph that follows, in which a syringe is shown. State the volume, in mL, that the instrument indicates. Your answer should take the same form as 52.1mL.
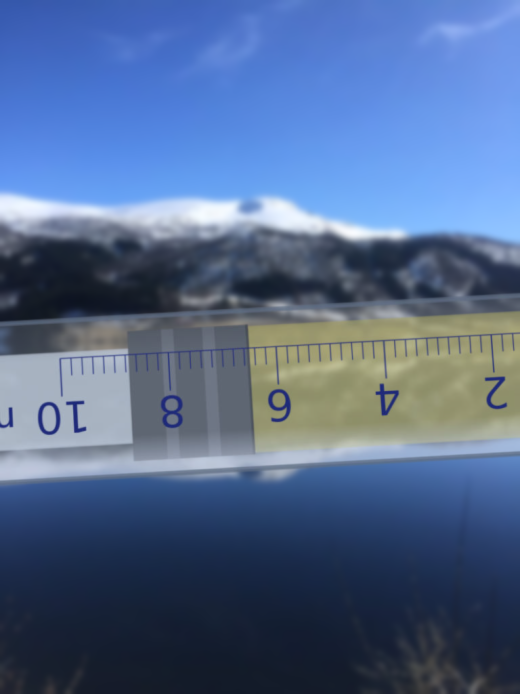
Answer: 6.5mL
